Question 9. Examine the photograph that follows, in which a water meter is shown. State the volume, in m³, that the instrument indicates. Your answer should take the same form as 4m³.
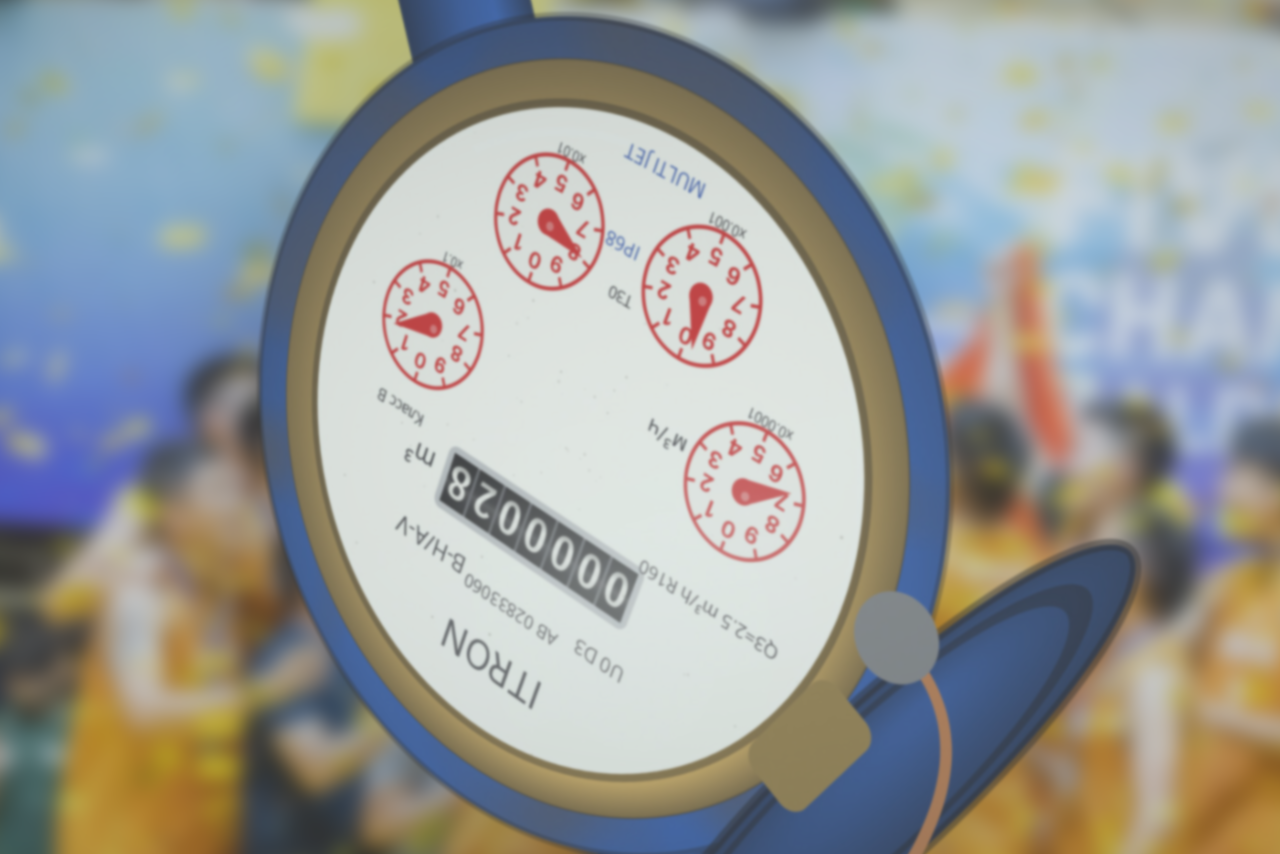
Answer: 28.1796m³
